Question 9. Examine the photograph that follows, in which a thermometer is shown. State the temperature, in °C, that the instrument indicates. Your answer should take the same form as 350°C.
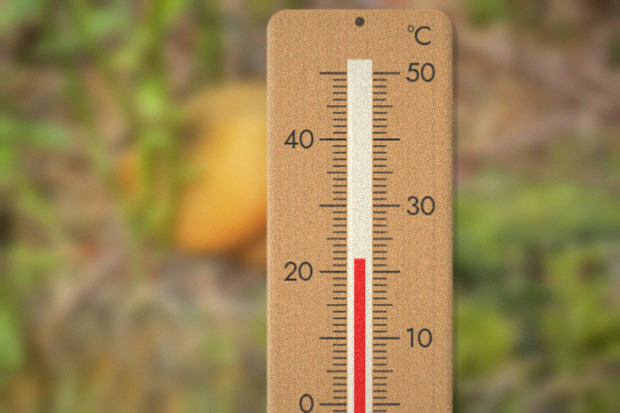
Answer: 22°C
